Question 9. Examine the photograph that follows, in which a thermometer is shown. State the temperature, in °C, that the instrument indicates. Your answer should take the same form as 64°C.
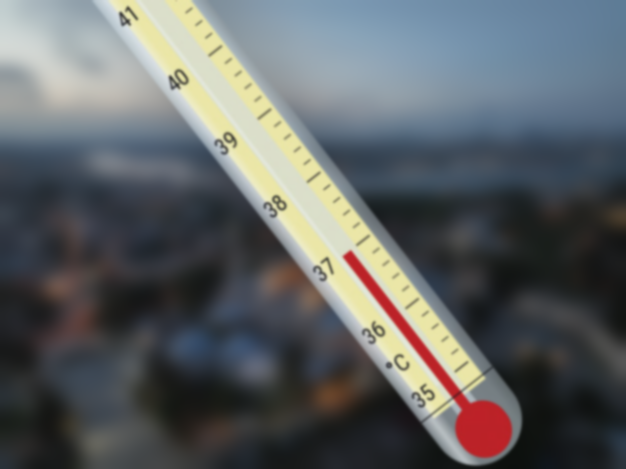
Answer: 37°C
